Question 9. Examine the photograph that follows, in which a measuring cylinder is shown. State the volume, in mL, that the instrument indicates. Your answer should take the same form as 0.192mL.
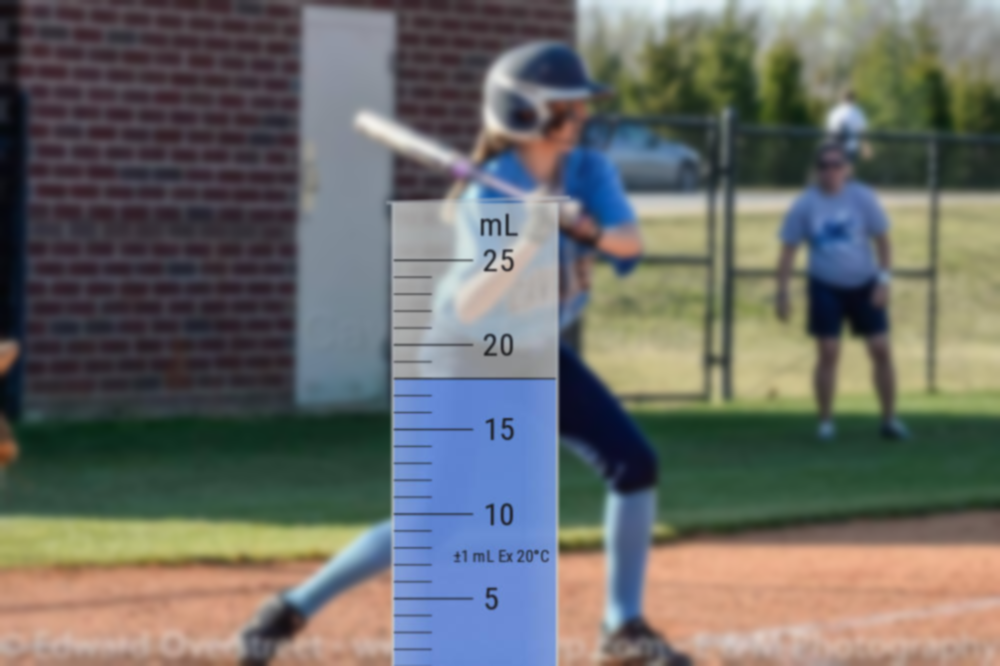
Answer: 18mL
